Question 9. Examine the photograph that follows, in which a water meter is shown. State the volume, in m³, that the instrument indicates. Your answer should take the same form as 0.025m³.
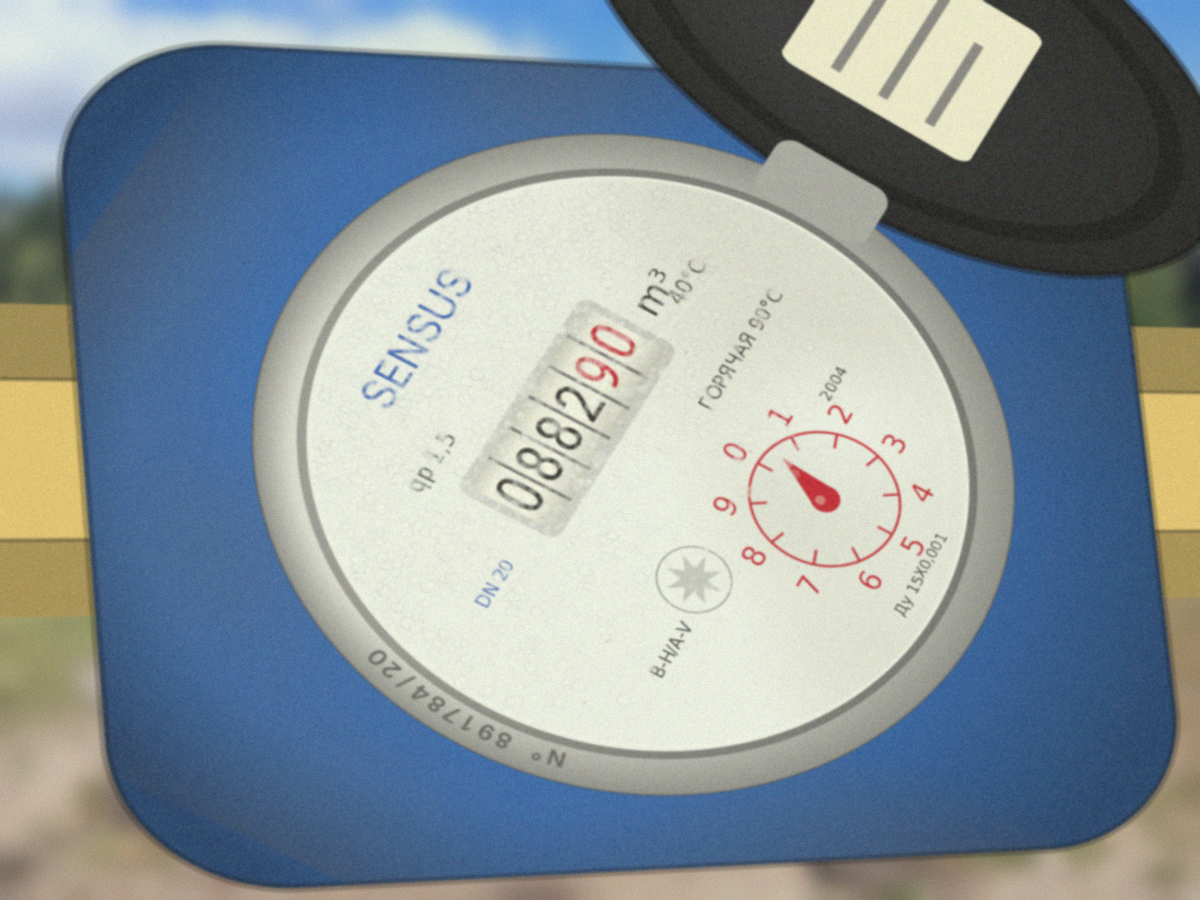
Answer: 882.900m³
